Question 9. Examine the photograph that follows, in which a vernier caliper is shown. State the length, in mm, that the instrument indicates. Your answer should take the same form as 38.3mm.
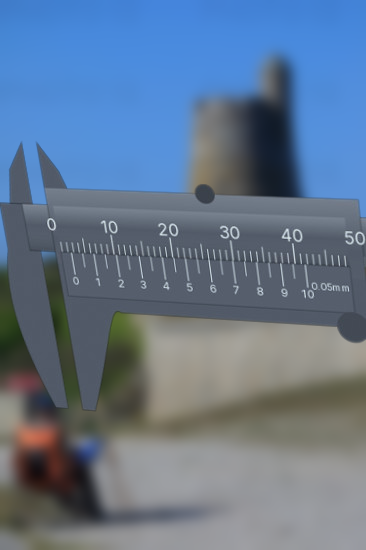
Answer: 2.6mm
